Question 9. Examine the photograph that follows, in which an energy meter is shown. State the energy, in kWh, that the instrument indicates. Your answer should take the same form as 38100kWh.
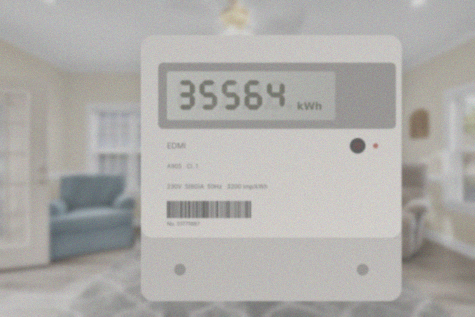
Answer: 35564kWh
